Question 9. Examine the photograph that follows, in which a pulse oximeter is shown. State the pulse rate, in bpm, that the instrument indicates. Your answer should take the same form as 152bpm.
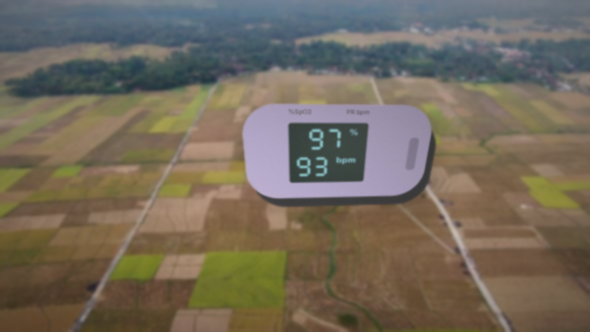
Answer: 93bpm
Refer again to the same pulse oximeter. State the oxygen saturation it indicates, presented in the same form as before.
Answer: 97%
